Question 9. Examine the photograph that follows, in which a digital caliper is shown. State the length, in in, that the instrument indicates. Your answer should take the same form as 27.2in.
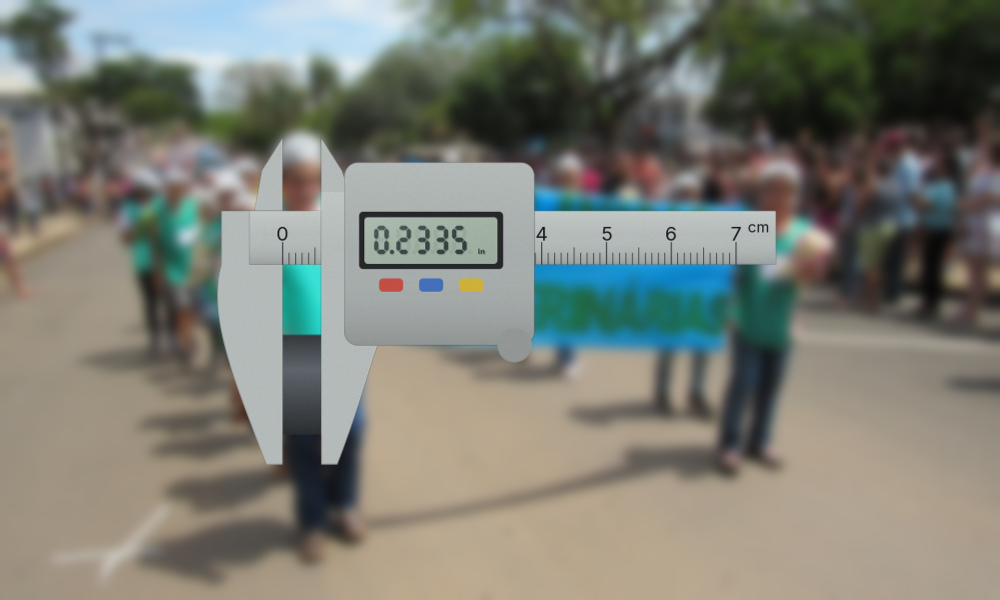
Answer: 0.2335in
